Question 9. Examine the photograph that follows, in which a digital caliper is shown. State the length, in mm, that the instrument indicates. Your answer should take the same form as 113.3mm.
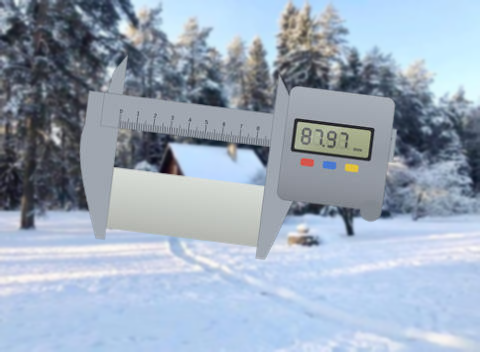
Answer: 87.97mm
